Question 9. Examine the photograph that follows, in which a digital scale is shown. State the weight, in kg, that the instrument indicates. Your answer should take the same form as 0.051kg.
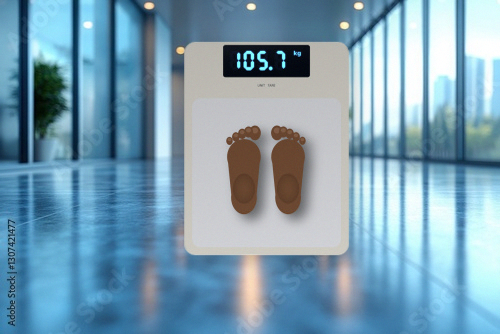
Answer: 105.7kg
